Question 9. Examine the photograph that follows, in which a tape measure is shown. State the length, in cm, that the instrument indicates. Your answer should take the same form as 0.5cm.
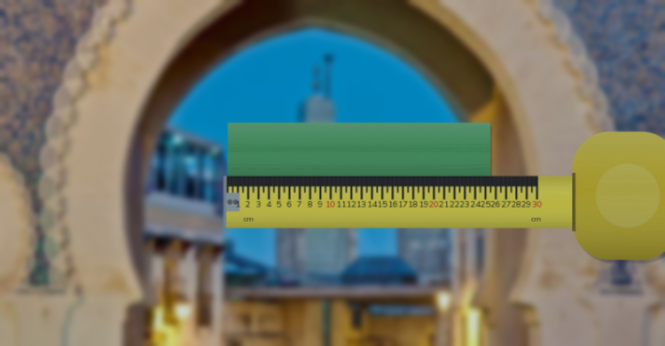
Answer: 25.5cm
